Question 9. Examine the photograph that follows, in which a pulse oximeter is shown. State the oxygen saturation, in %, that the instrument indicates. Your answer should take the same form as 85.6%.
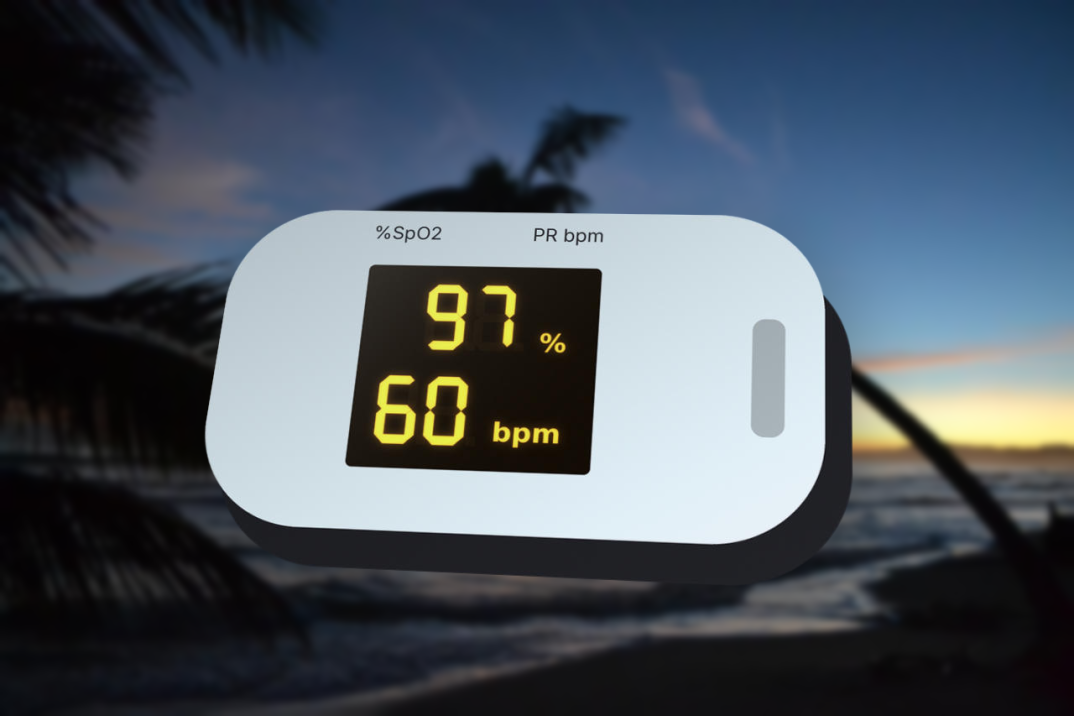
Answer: 97%
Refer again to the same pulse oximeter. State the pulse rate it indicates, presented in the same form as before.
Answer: 60bpm
